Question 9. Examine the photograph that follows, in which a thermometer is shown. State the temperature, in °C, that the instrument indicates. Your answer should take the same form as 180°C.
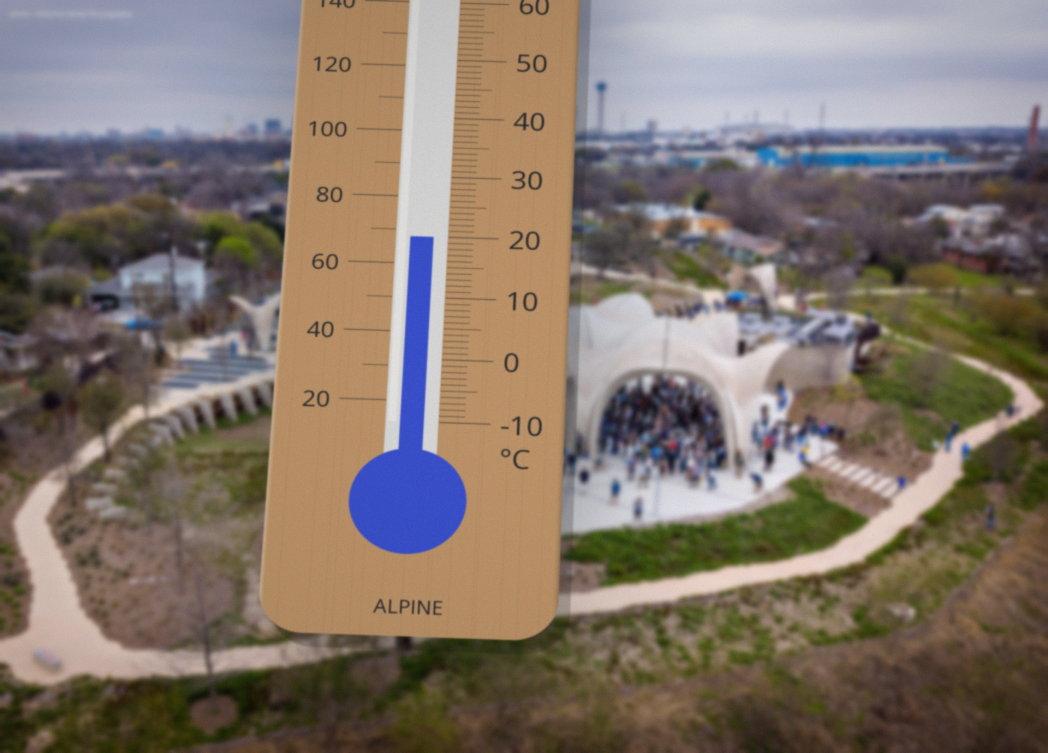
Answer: 20°C
